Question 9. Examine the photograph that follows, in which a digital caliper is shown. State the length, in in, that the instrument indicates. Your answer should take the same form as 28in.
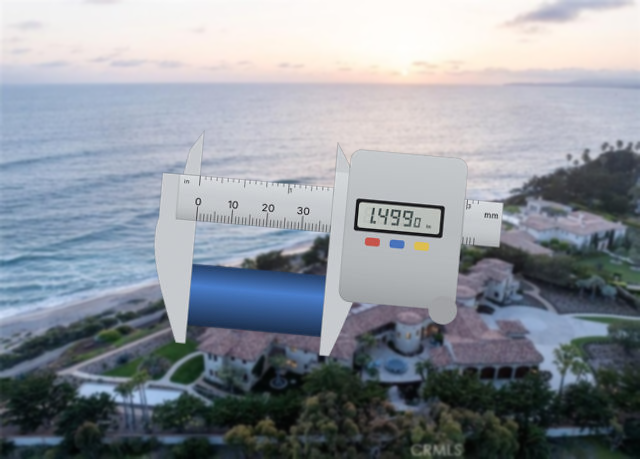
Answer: 1.4990in
